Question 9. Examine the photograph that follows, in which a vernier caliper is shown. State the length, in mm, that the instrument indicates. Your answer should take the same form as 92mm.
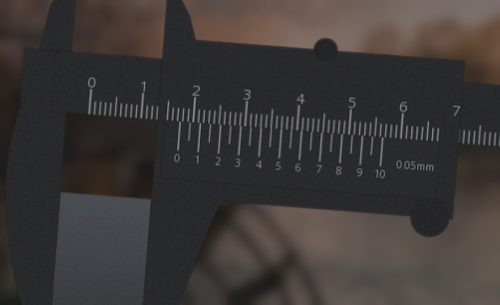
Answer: 17.5mm
